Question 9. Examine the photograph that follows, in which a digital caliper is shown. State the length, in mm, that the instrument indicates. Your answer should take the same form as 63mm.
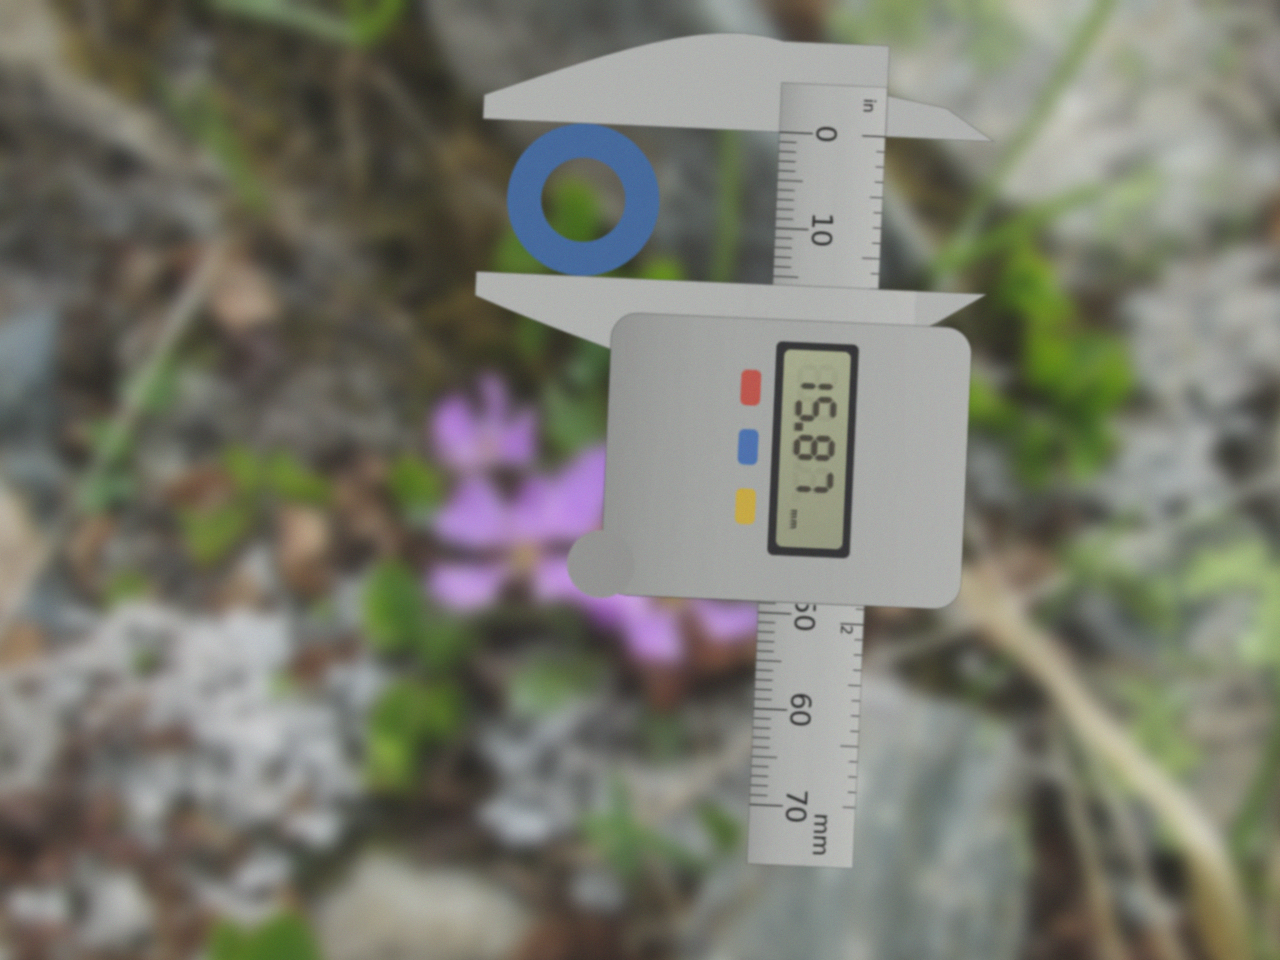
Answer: 15.87mm
